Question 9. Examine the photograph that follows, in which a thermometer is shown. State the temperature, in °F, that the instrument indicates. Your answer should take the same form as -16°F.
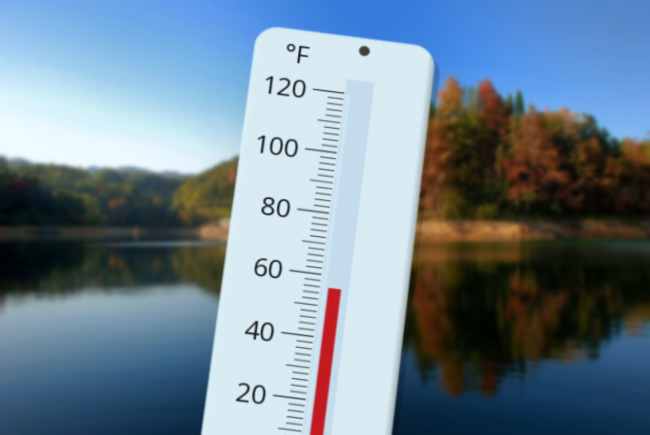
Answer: 56°F
